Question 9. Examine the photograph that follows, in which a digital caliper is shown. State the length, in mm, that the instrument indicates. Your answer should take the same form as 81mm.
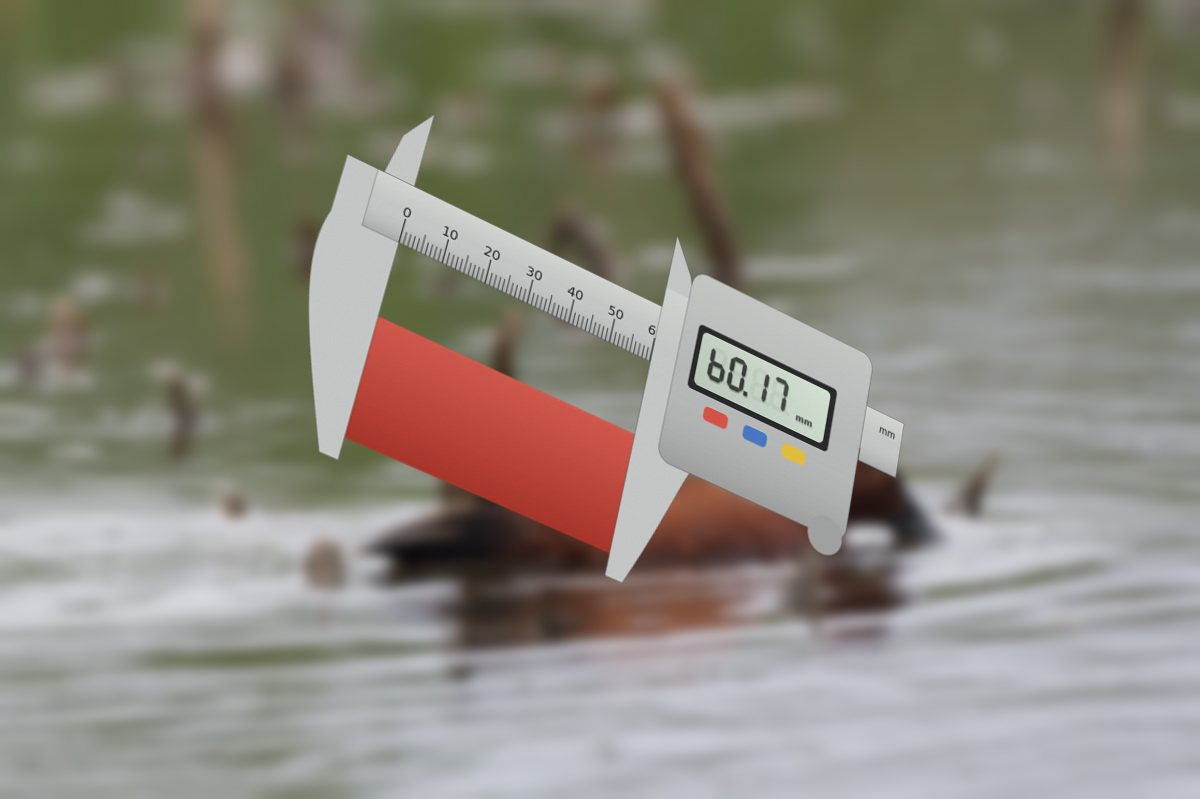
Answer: 60.17mm
